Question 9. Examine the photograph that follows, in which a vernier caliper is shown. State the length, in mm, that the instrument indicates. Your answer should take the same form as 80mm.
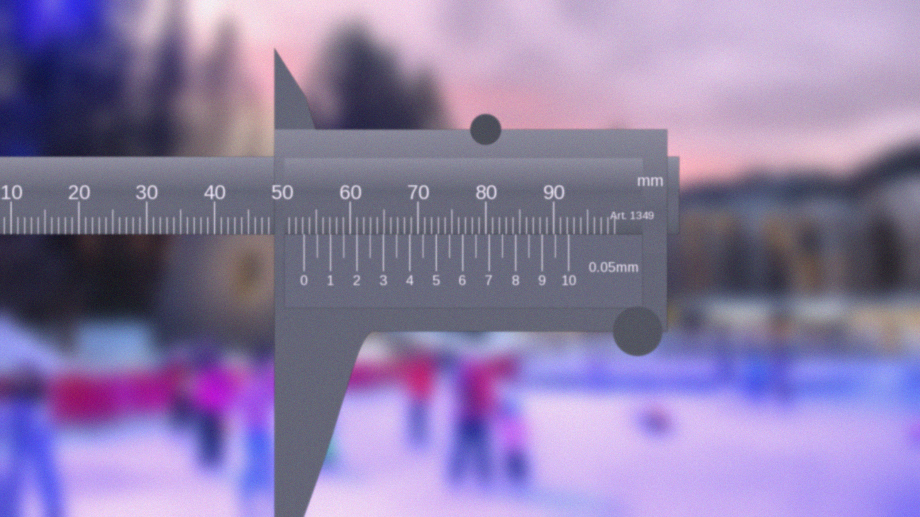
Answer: 53.2mm
